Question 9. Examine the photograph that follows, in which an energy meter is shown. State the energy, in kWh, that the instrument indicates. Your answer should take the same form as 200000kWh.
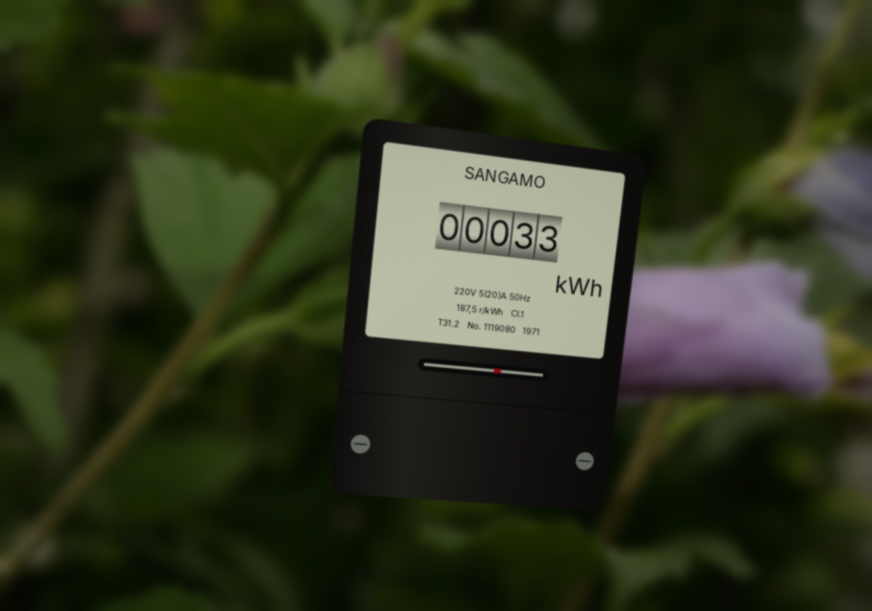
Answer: 33kWh
